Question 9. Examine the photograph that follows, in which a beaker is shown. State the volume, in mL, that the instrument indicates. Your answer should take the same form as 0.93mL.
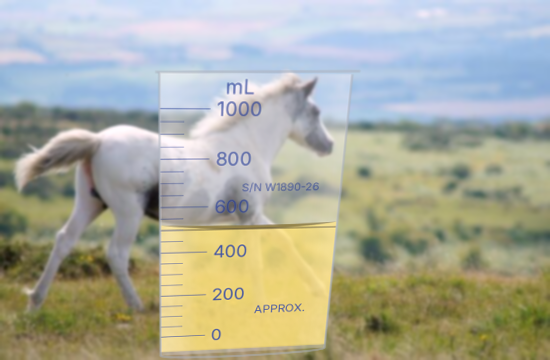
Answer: 500mL
